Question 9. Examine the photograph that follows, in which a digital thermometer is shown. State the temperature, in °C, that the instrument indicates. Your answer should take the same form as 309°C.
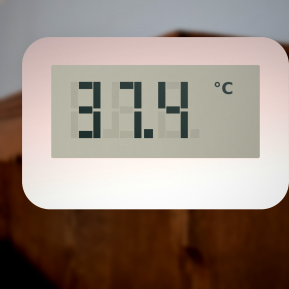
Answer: 37.4°C
